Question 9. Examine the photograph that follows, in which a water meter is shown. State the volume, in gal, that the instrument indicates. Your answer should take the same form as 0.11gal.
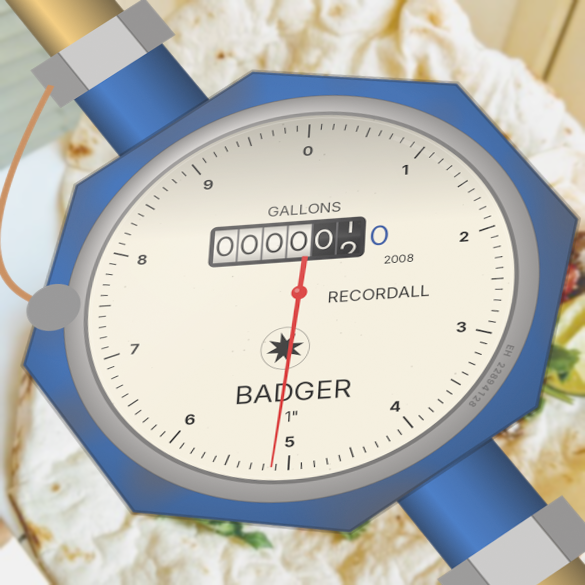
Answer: 15.1gal
